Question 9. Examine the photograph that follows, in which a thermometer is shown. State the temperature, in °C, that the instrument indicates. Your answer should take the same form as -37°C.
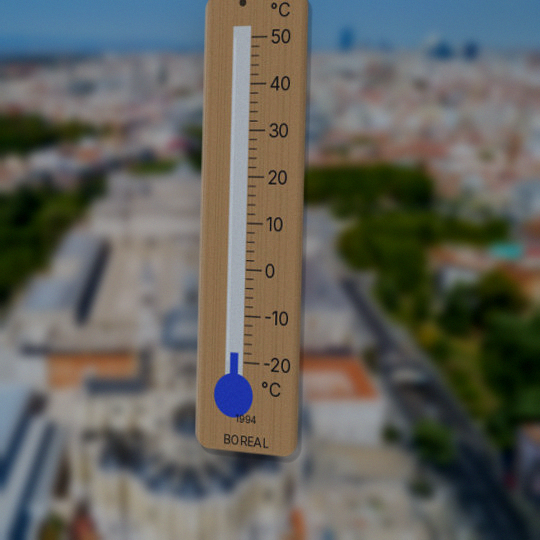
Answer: -18°C
